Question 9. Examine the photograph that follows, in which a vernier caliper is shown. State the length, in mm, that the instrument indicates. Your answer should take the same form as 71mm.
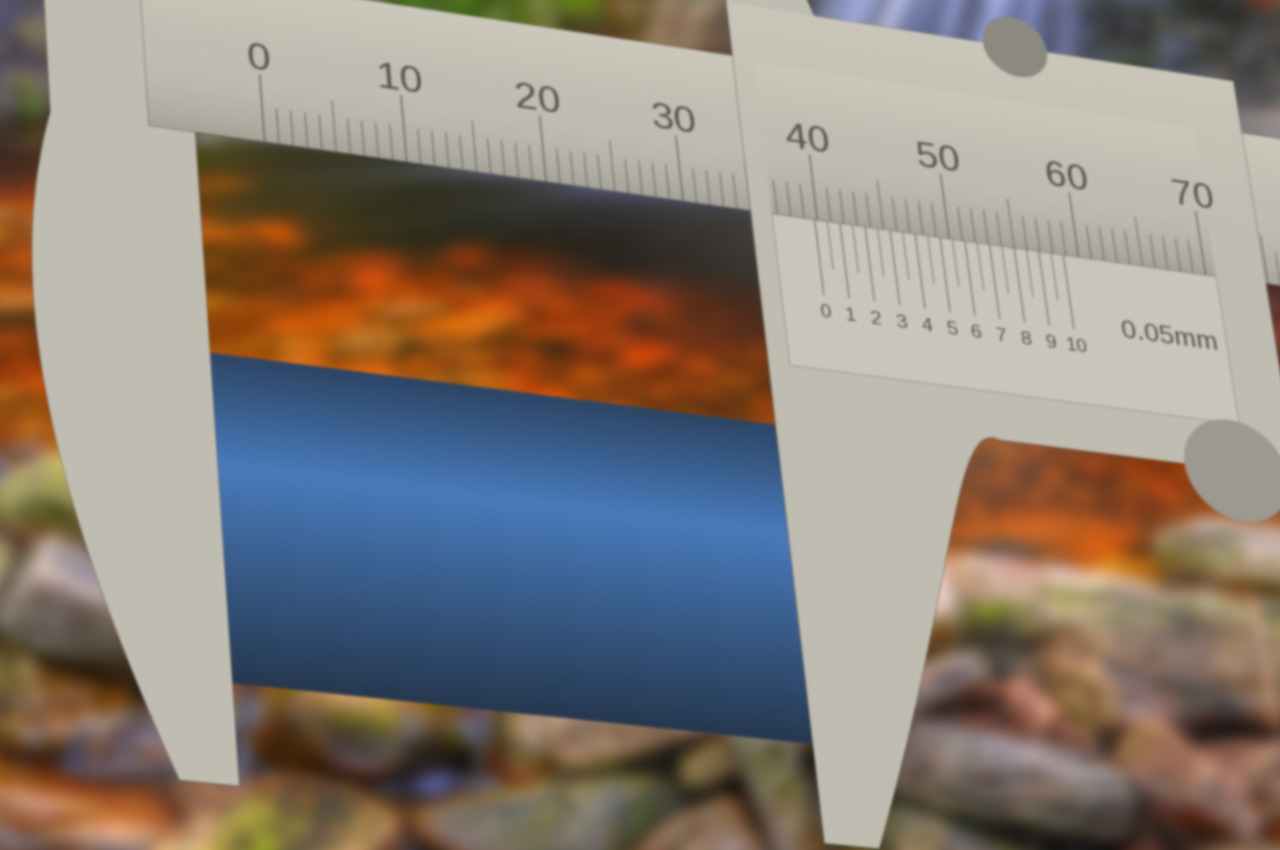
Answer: 39.8mm
